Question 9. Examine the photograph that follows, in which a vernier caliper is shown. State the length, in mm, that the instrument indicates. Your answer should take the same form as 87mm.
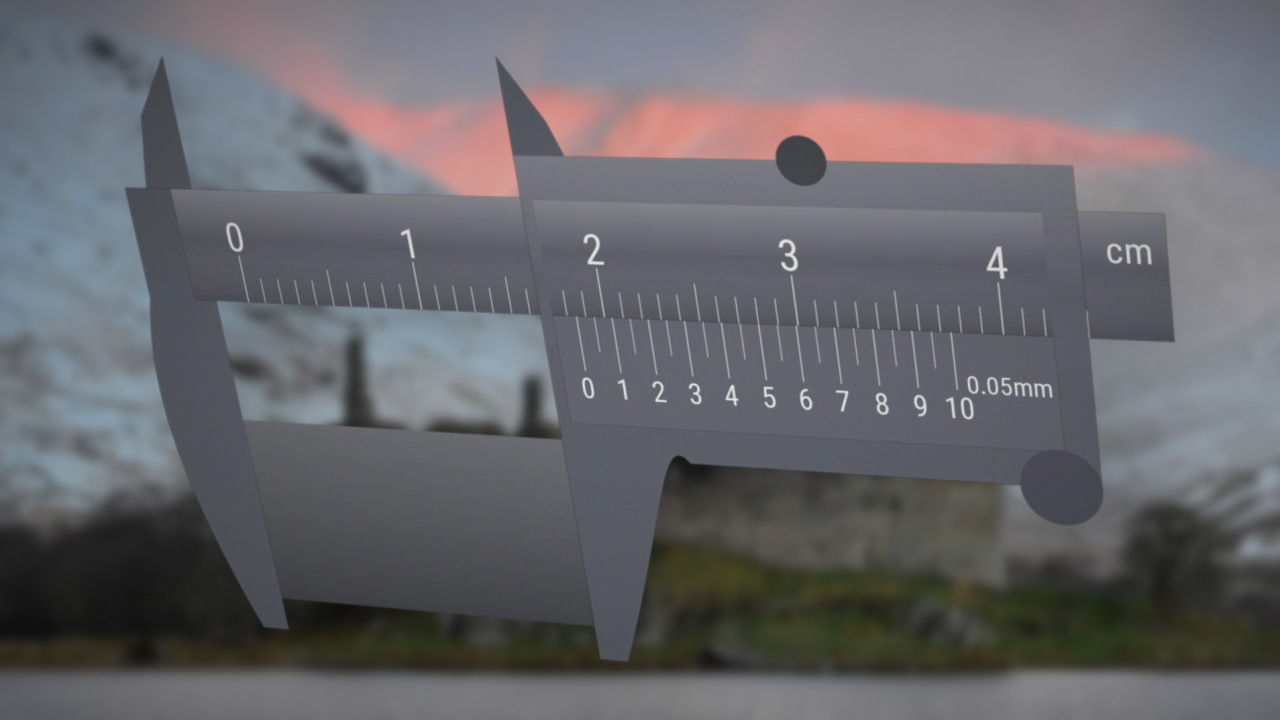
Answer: 18.5mm
